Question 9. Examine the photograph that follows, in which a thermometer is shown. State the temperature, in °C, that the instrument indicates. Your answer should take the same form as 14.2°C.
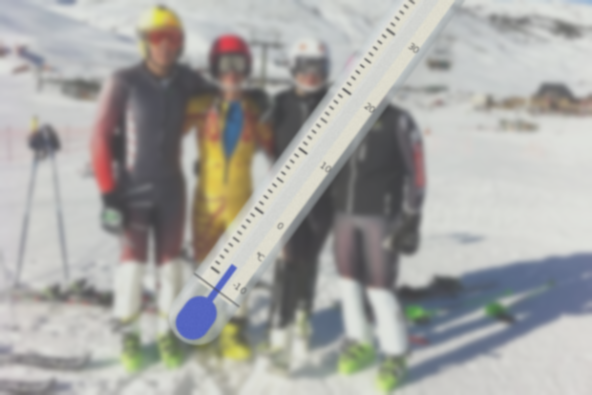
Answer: -8°C
